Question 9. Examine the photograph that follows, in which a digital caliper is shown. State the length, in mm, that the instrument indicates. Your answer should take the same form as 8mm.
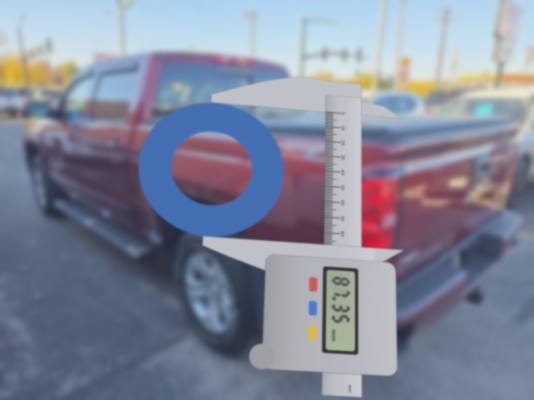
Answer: 87.35mm
